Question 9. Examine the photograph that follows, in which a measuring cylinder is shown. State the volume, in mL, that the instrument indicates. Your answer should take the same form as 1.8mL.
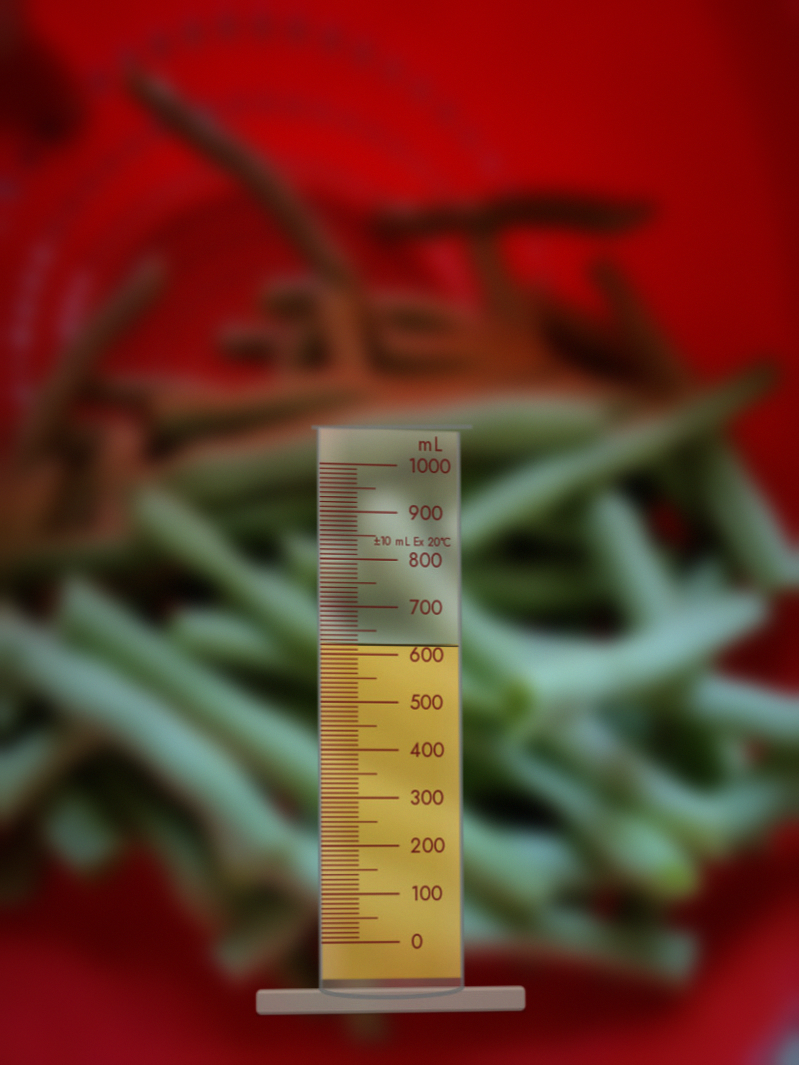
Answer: 620mL
